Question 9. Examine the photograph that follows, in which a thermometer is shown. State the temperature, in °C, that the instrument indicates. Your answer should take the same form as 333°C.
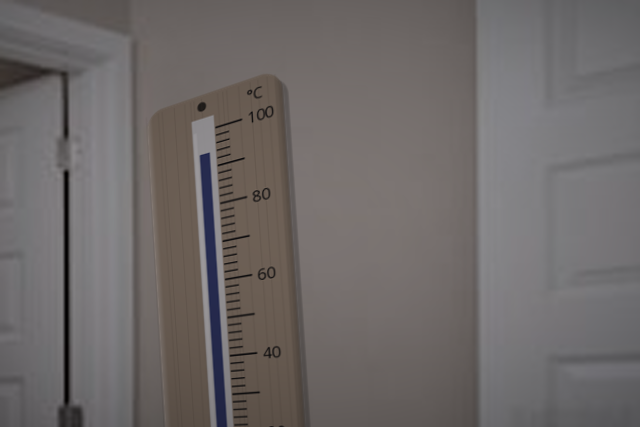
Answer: 94°C
